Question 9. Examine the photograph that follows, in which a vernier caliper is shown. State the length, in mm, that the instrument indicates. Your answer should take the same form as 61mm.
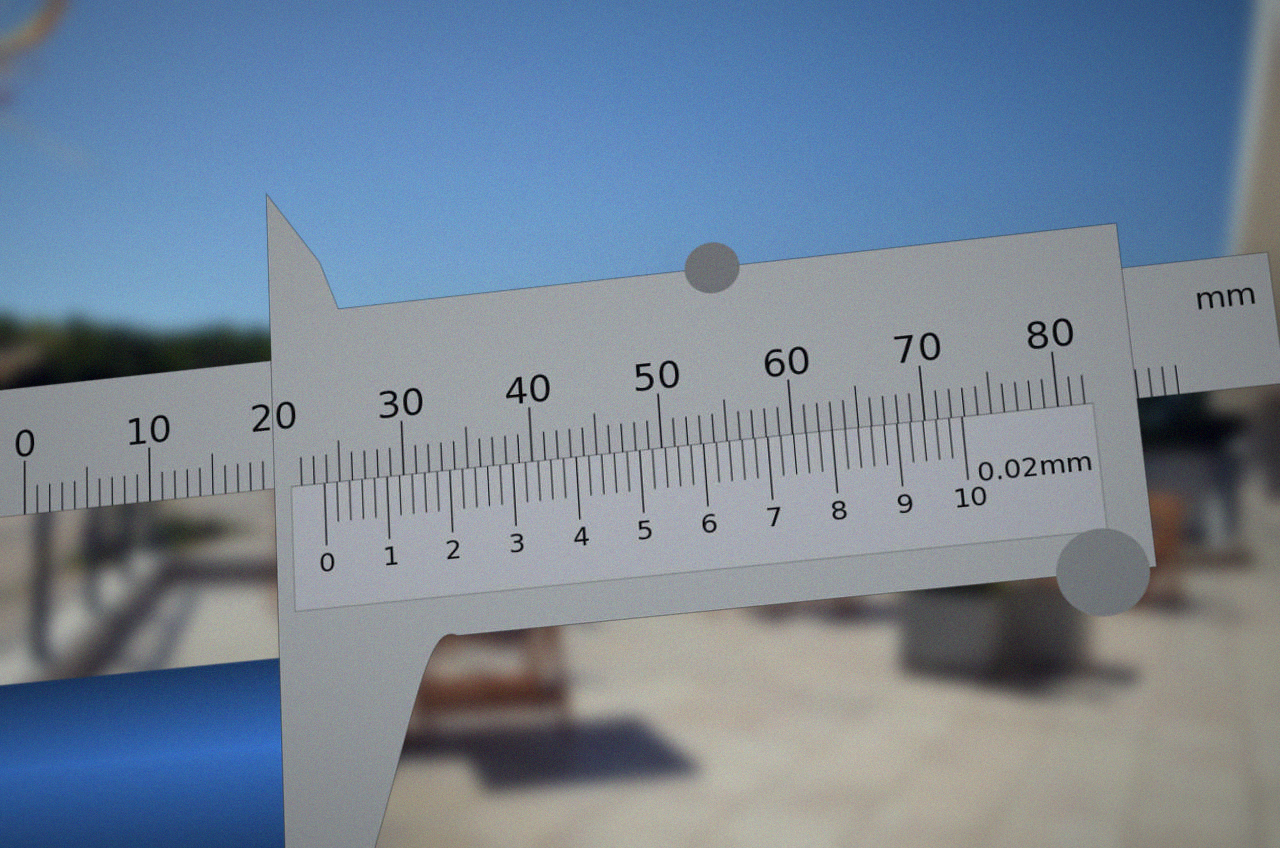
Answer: 23.8mm
